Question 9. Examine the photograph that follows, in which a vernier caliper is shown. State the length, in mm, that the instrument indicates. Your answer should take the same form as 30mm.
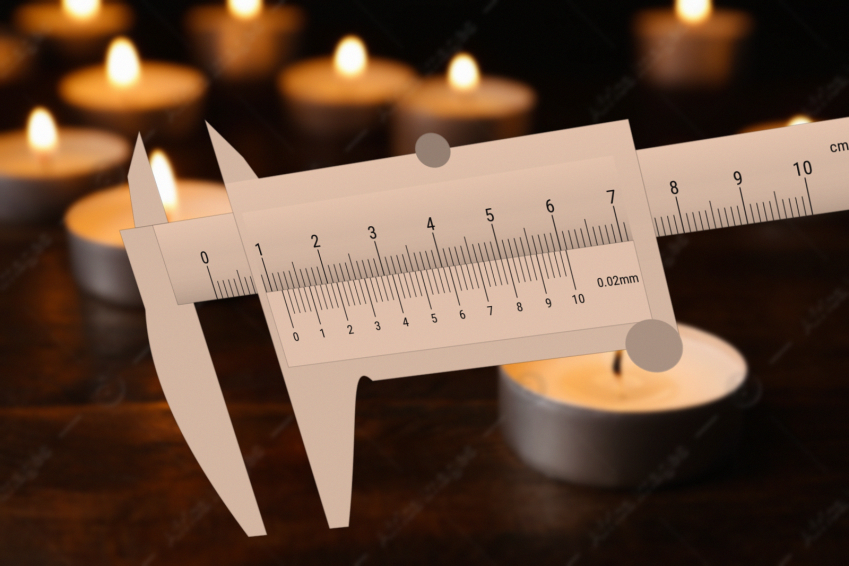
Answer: 11.8mm
